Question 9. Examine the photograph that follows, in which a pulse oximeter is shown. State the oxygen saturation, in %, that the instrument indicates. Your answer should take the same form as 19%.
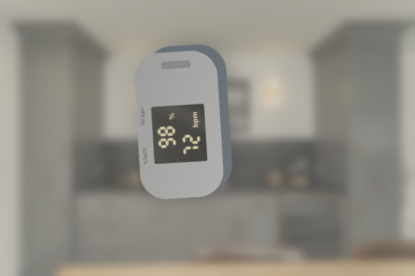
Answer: 98%
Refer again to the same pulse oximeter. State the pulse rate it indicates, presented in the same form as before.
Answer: 72bpm
